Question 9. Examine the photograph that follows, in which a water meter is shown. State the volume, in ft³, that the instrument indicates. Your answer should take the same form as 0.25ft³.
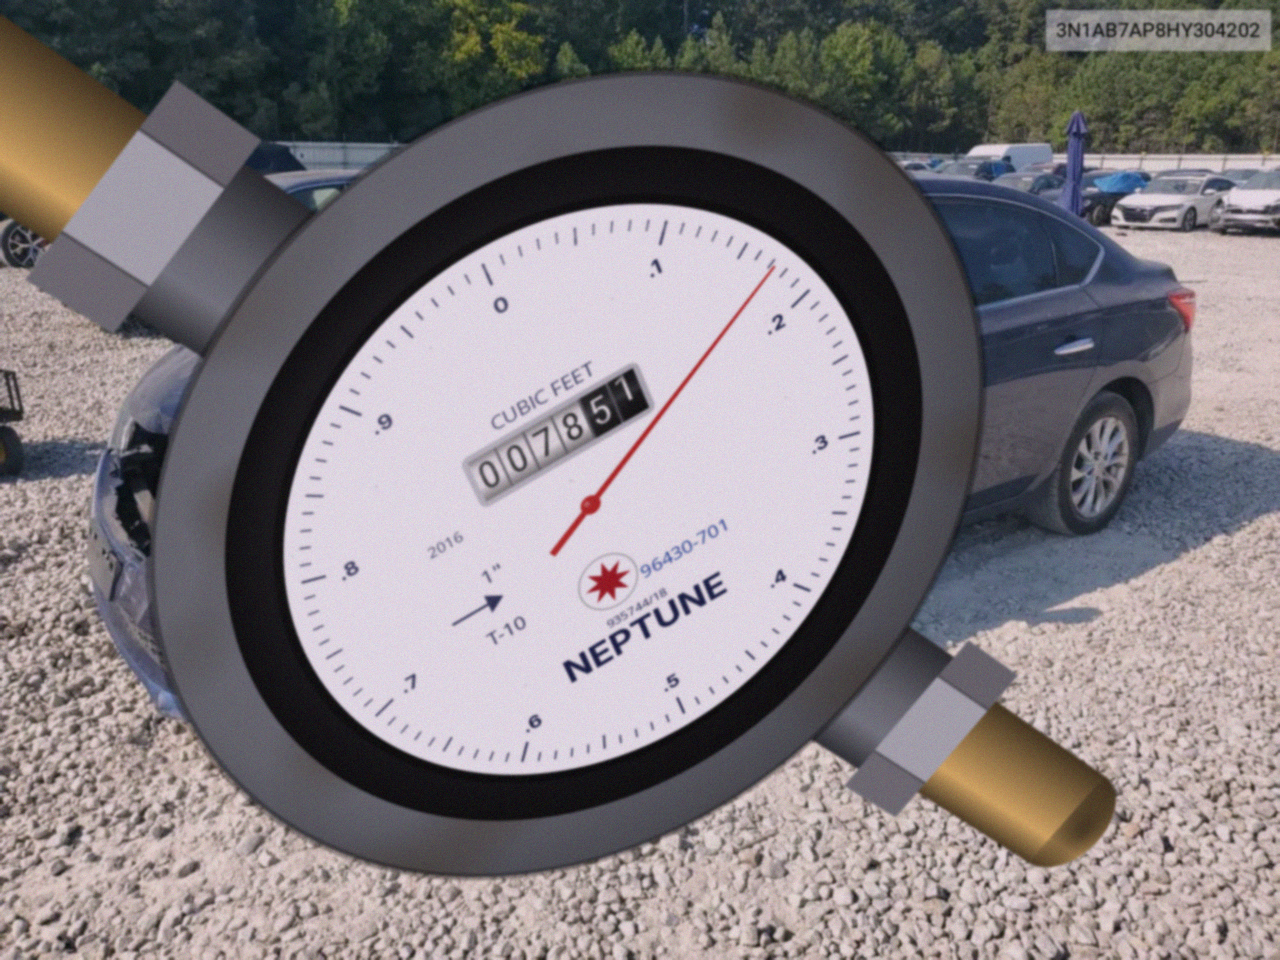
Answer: 7851.17ft³
